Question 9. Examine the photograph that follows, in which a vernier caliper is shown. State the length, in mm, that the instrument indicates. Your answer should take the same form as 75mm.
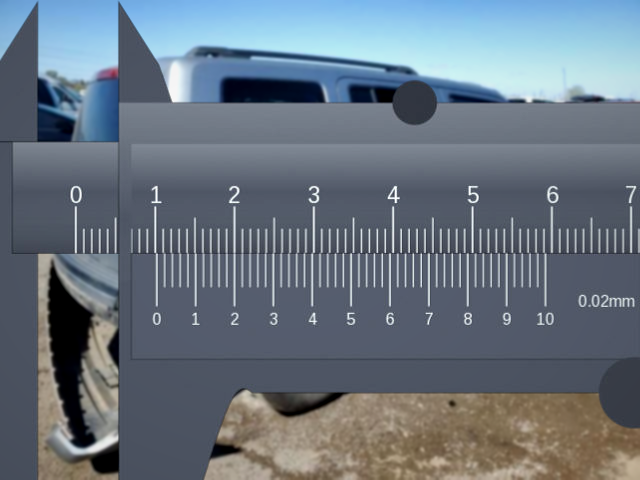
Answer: 10.2mm
